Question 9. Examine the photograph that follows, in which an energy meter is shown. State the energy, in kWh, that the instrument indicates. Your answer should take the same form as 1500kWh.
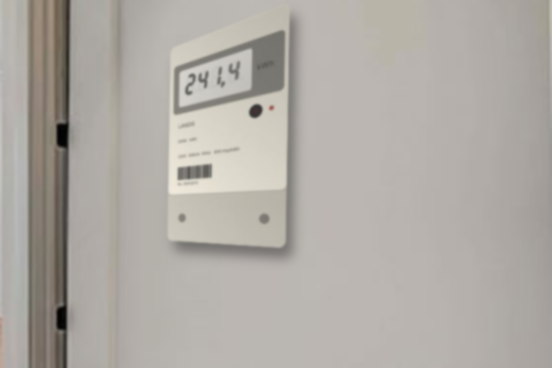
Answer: 241.4kWh
